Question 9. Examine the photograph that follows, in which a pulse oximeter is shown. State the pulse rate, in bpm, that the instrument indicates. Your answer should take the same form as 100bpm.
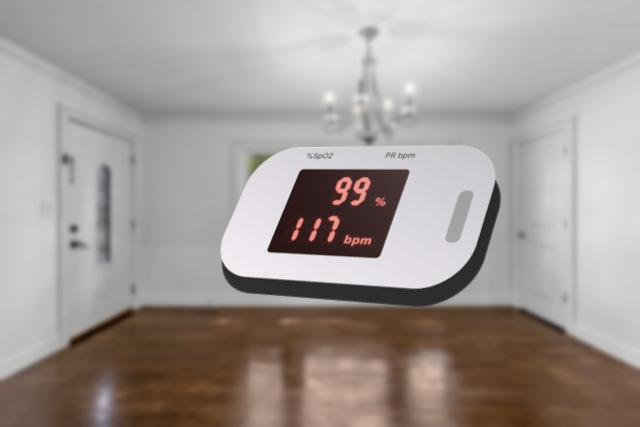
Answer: 117bpm
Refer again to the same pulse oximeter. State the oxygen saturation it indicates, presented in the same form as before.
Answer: 99%
